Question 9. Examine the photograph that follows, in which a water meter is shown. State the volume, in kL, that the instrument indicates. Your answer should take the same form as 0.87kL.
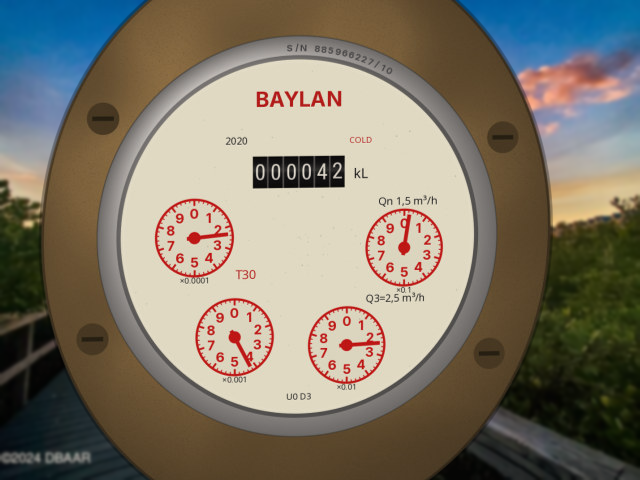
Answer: 42.0242kL
